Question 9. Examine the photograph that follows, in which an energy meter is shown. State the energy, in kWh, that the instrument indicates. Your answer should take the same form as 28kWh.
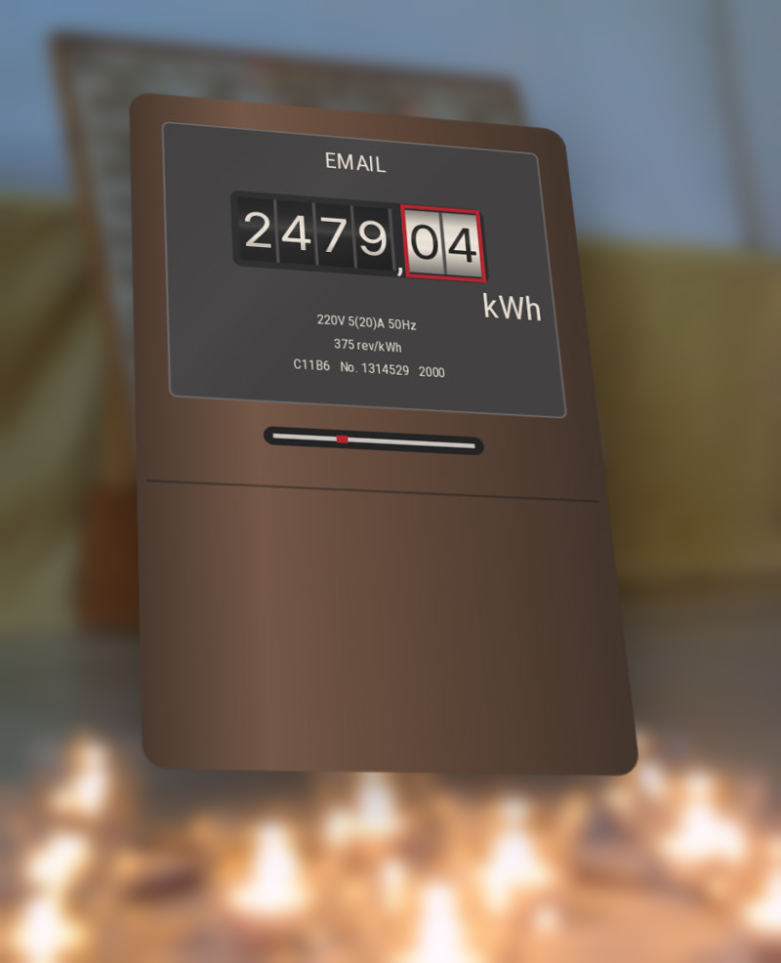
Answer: 2479.04kWh
